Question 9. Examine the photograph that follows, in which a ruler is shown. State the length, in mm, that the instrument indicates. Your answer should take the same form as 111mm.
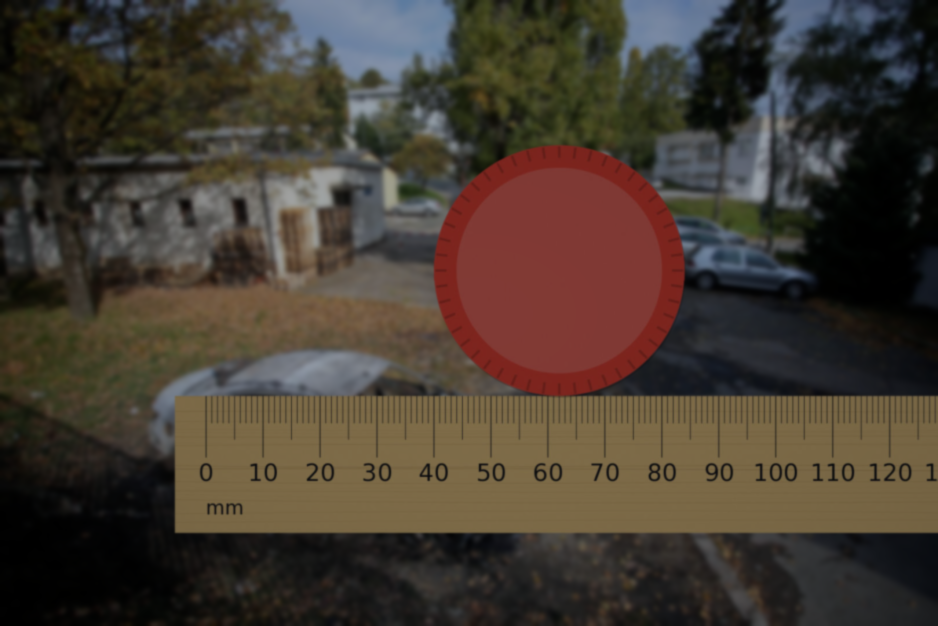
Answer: 44mm
